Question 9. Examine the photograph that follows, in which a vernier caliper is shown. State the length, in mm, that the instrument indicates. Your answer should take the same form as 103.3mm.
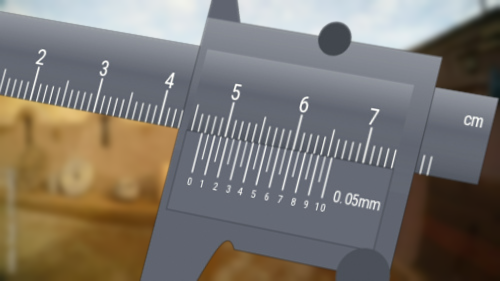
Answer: 46.6mm
